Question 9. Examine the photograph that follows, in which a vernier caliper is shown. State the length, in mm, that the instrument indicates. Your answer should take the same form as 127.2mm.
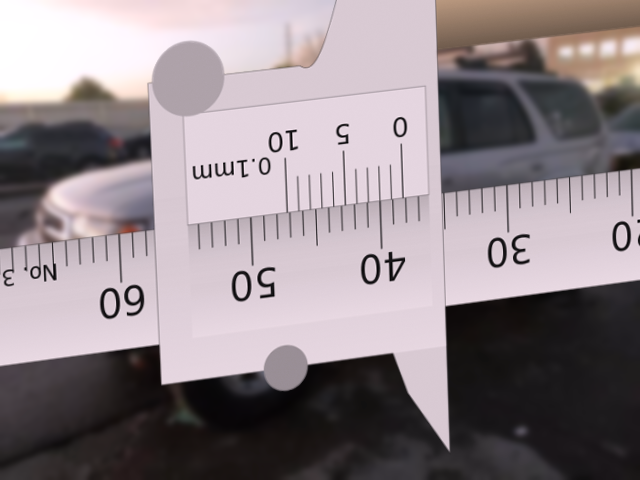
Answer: 38.2mm
